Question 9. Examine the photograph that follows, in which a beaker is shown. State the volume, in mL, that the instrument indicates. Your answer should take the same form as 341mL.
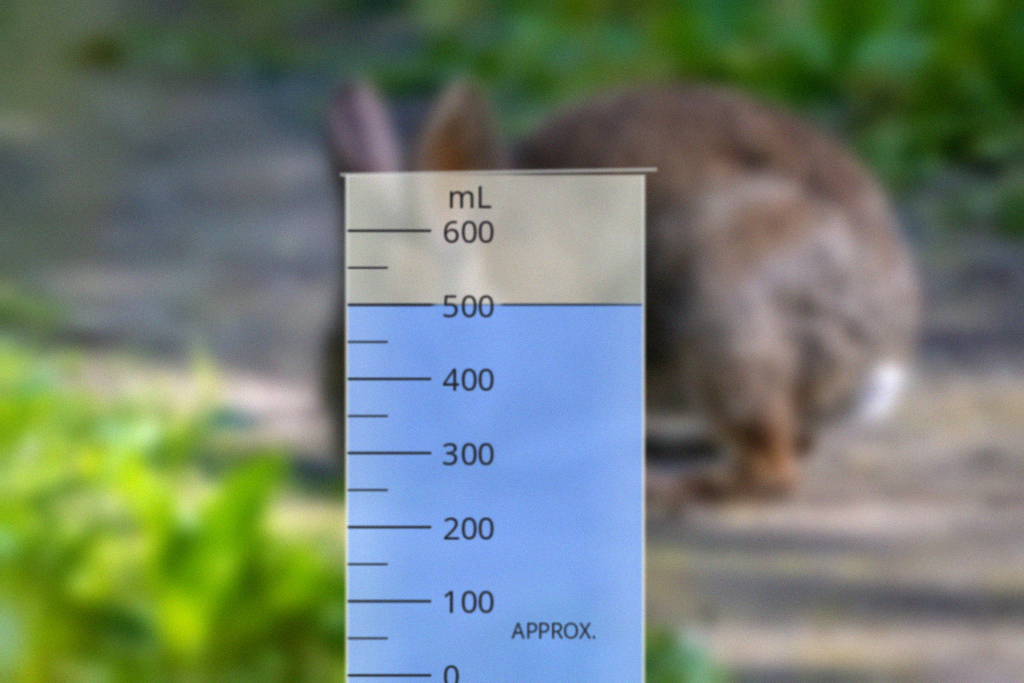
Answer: 500mL
